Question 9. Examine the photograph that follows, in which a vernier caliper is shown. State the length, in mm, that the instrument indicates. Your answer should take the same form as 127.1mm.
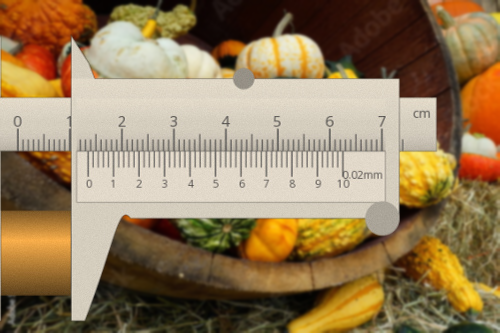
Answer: 13.5mm
